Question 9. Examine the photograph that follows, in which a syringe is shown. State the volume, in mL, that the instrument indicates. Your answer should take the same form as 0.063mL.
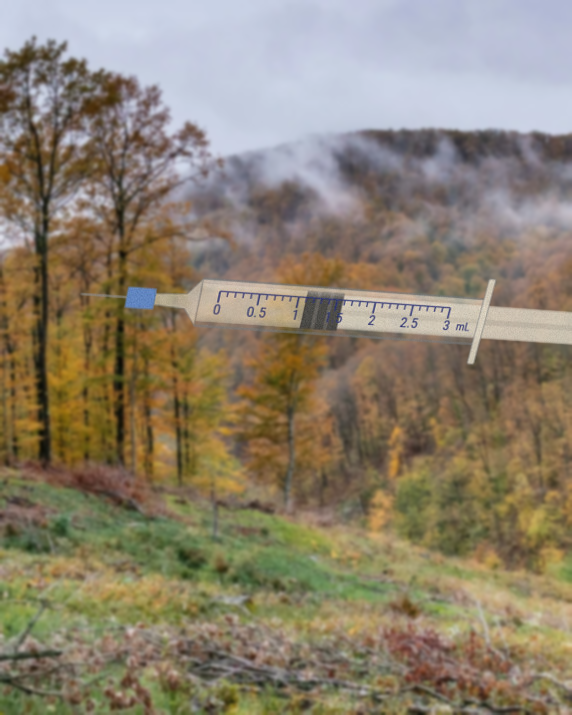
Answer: 1.1mL
